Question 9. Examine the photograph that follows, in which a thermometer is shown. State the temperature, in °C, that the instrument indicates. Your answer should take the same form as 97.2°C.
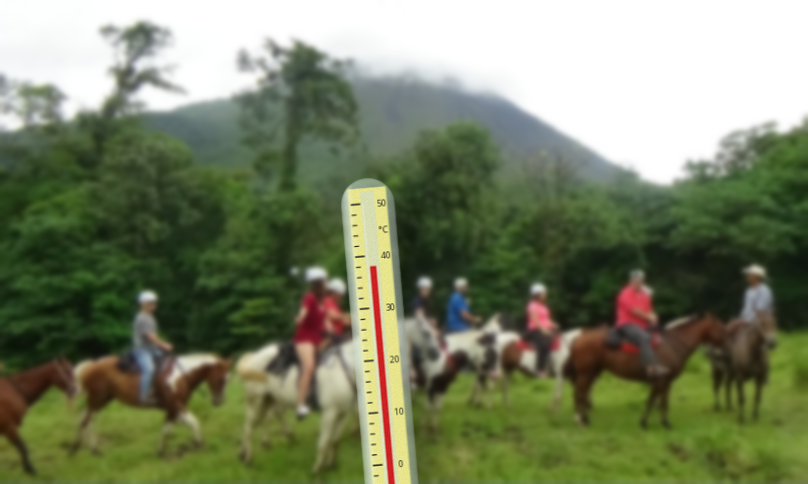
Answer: 38°C
